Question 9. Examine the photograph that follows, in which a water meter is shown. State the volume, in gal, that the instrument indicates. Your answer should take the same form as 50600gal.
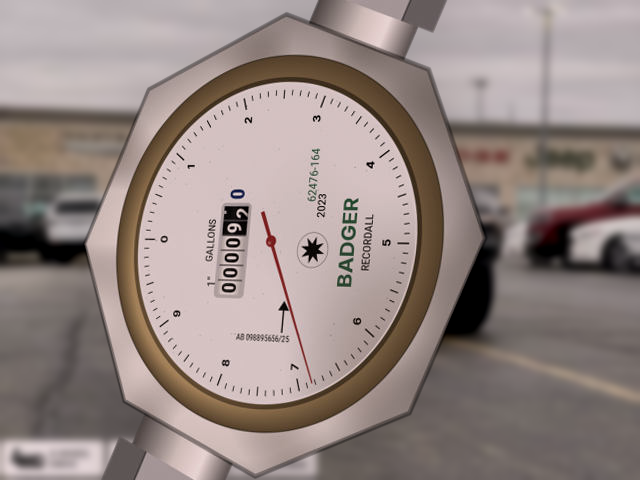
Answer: 916.8gal
